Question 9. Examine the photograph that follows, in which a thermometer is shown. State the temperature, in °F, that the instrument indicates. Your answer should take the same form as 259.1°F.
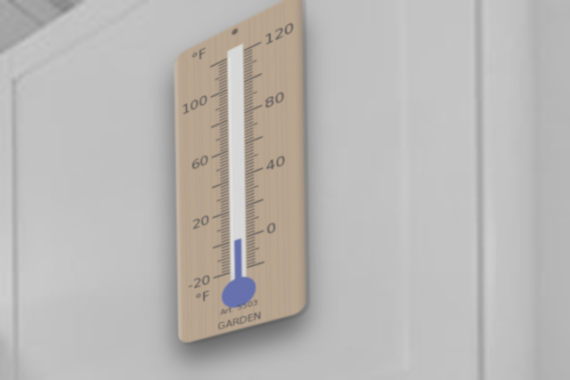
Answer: 0°F
